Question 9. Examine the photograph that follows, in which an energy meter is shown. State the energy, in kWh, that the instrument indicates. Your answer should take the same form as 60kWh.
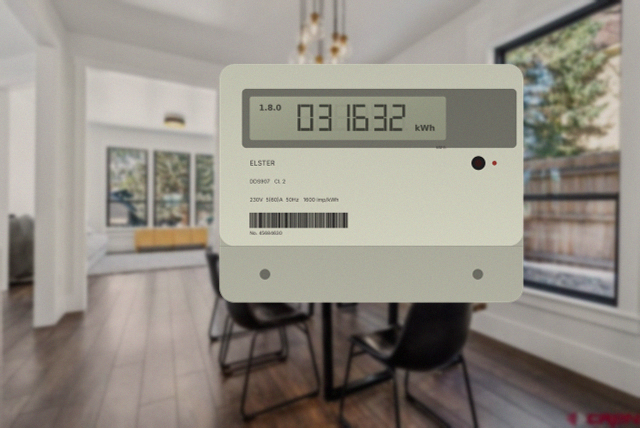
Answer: 31632kWh
